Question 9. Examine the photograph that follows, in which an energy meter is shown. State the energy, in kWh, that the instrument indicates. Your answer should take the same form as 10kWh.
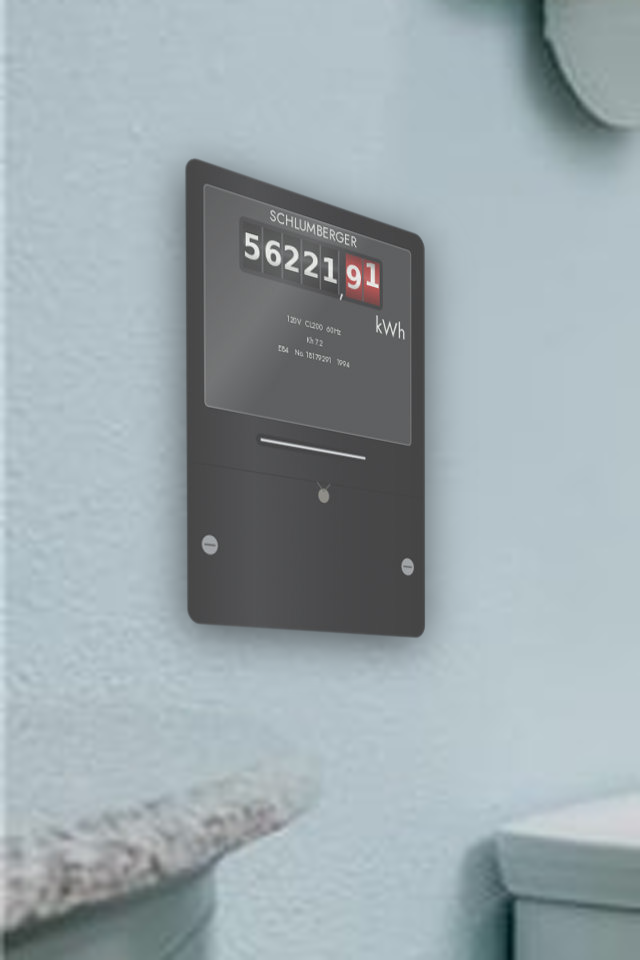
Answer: 56221.91kWh
